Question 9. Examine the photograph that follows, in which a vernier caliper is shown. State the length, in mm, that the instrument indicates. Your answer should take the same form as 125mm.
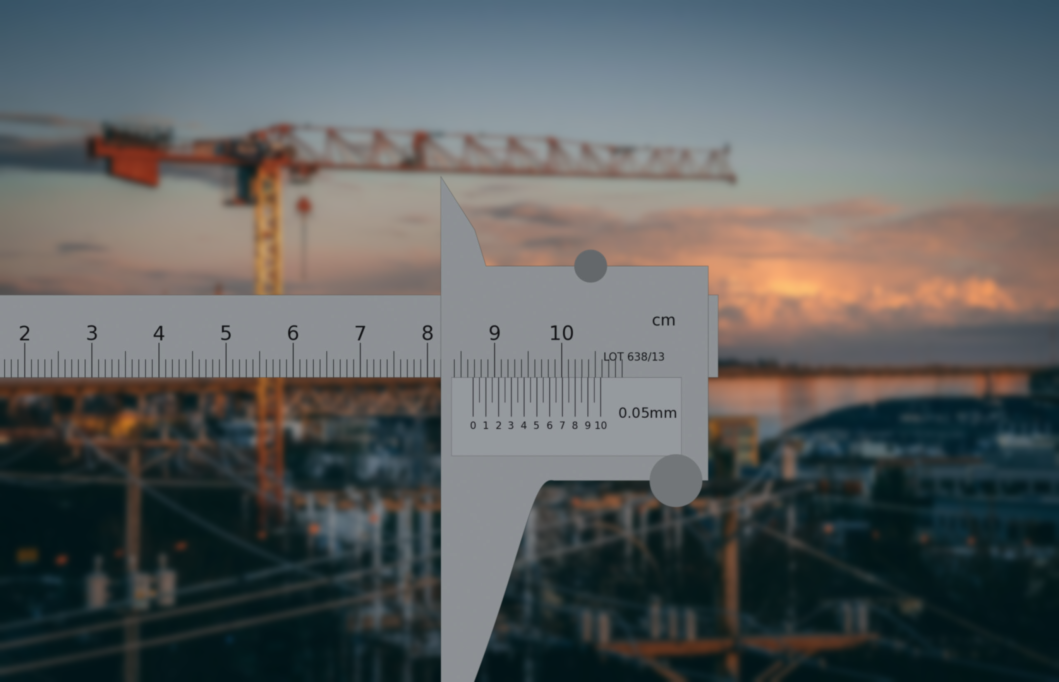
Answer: 86.8mm
